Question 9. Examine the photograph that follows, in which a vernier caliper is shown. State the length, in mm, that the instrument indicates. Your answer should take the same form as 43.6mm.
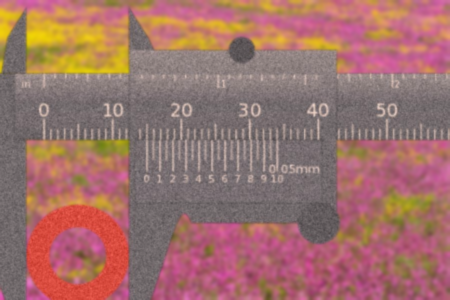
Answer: 15.0mm
